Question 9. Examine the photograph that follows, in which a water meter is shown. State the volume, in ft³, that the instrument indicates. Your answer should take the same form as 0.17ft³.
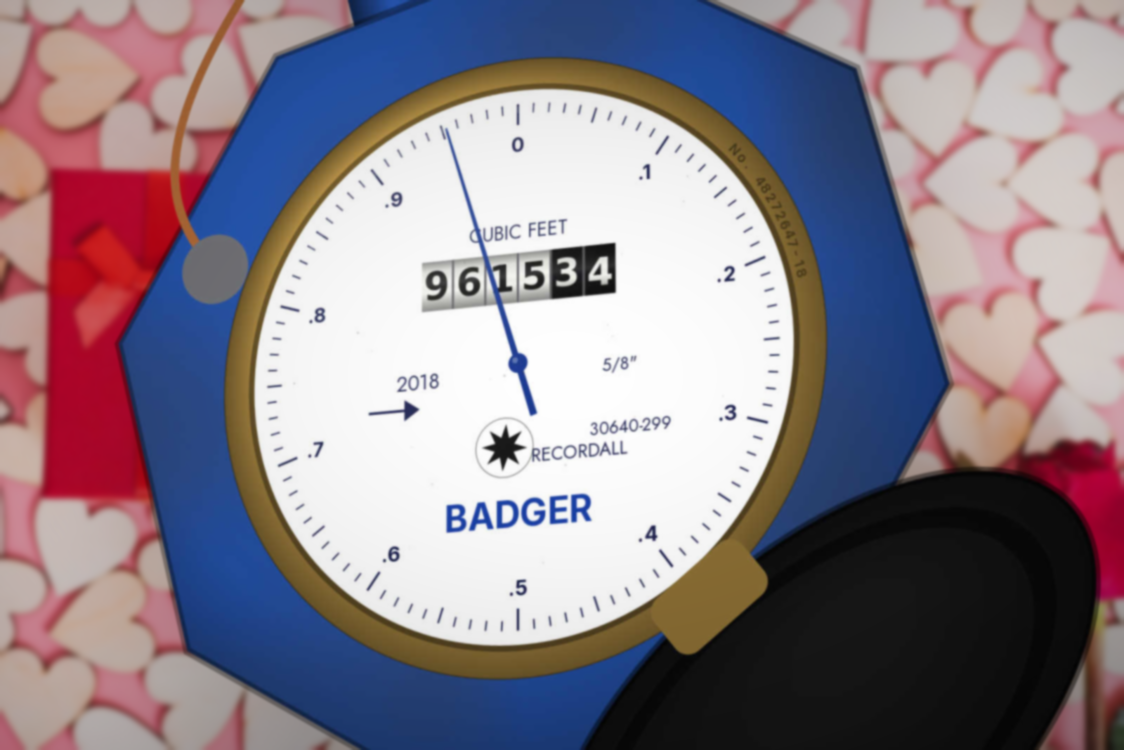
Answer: 961533.95ft³
